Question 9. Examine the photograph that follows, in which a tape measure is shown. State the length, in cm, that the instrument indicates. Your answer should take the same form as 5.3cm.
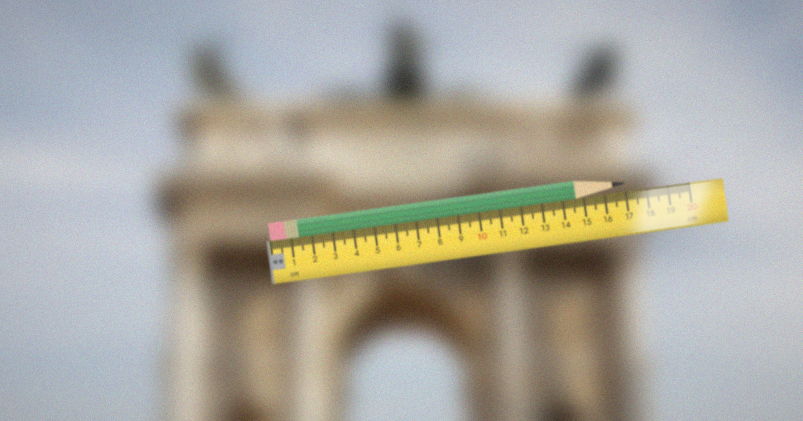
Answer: 17cm
